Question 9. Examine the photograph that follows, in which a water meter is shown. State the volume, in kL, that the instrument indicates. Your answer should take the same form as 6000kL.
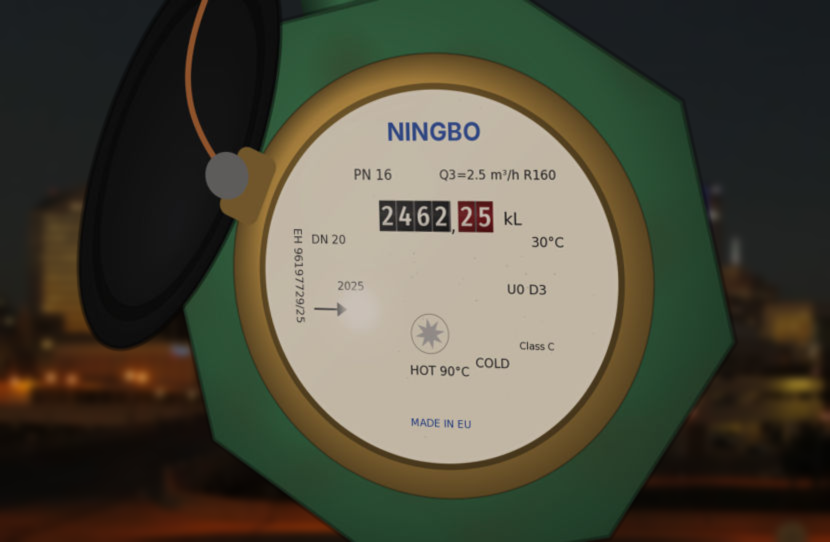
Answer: 2462.25kL
